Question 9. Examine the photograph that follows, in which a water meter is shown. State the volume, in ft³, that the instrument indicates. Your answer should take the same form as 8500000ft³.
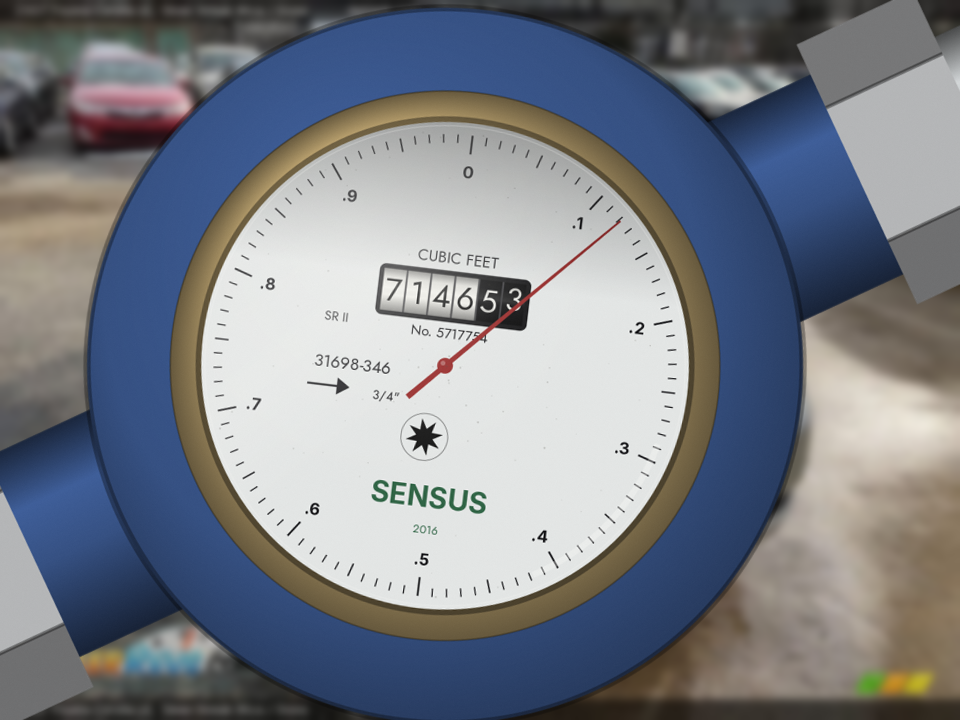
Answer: 714653.12ft³
